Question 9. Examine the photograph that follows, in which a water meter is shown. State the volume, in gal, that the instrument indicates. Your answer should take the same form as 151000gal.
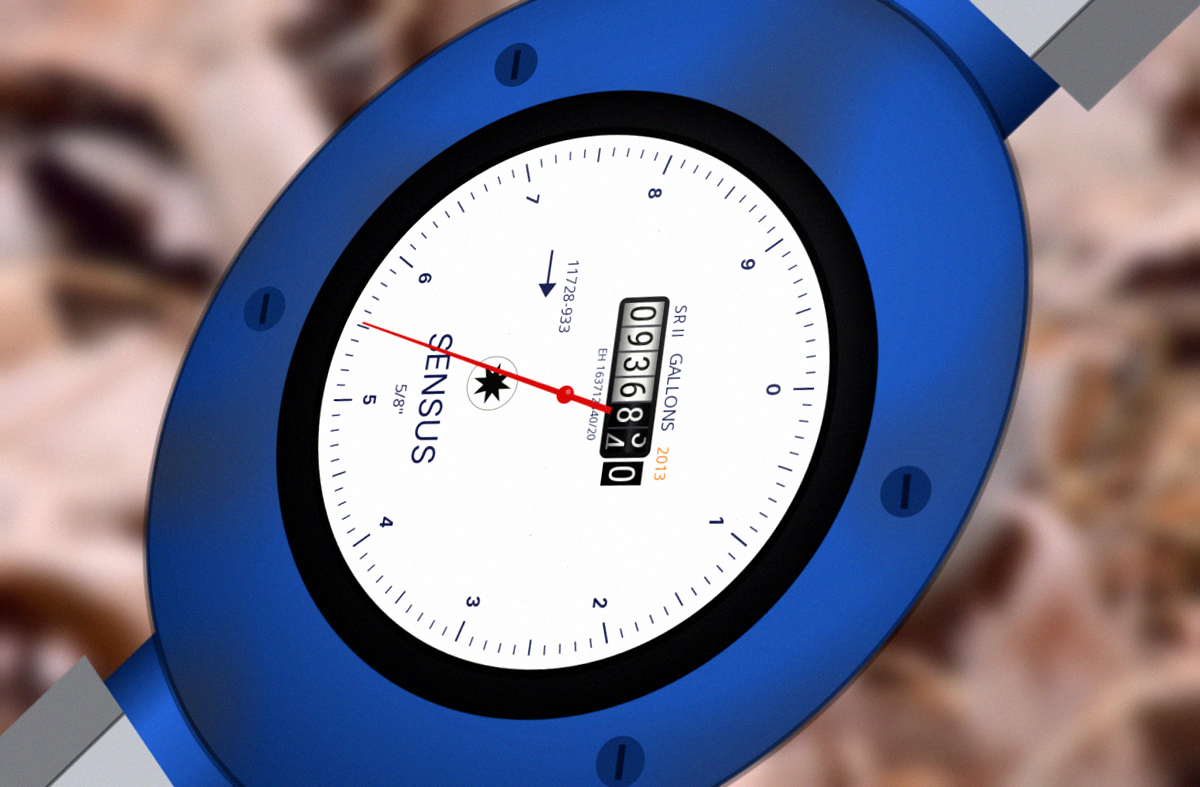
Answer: 936835.5gal
